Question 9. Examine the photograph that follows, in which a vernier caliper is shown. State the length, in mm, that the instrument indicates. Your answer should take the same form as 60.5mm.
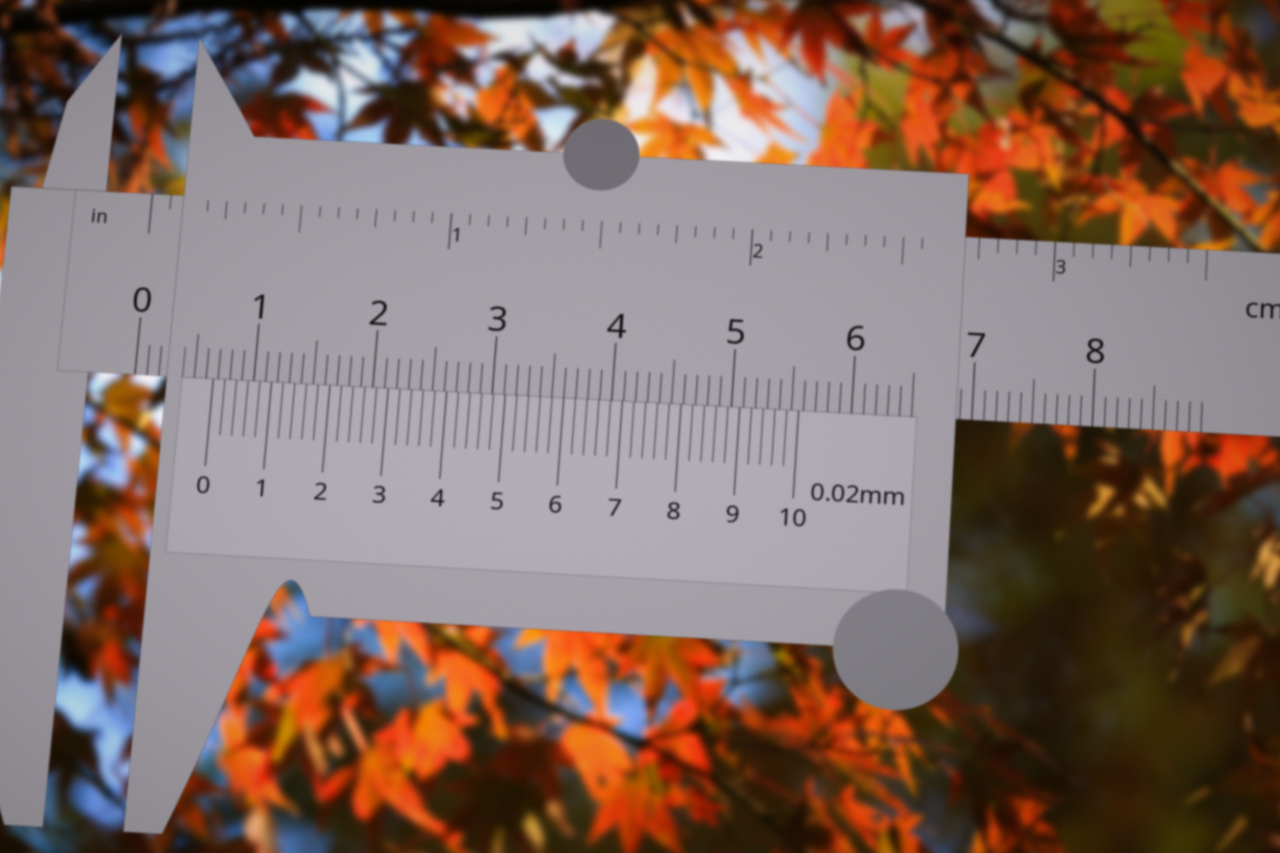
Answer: 6.6mm
